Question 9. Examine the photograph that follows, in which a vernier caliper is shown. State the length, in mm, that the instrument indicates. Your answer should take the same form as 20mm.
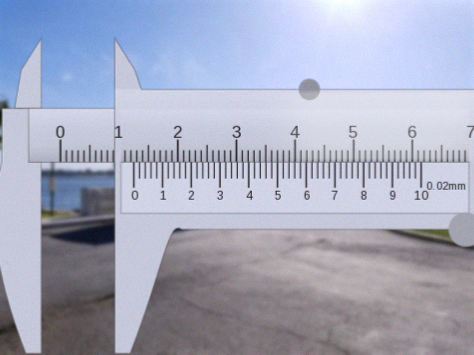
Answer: 12.5mm
